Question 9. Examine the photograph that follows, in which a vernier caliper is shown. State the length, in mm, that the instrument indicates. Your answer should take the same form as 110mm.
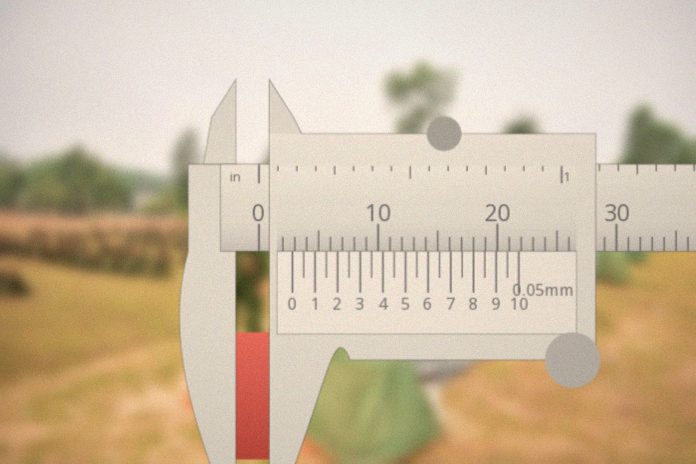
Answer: 2.8mm
